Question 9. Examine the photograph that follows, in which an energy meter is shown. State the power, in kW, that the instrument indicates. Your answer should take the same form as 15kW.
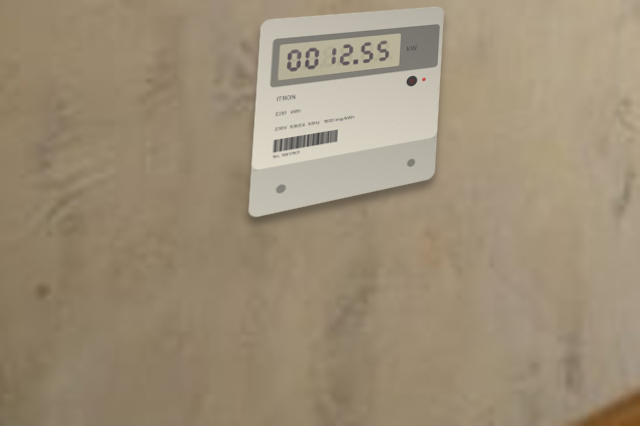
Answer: 12.55kW
